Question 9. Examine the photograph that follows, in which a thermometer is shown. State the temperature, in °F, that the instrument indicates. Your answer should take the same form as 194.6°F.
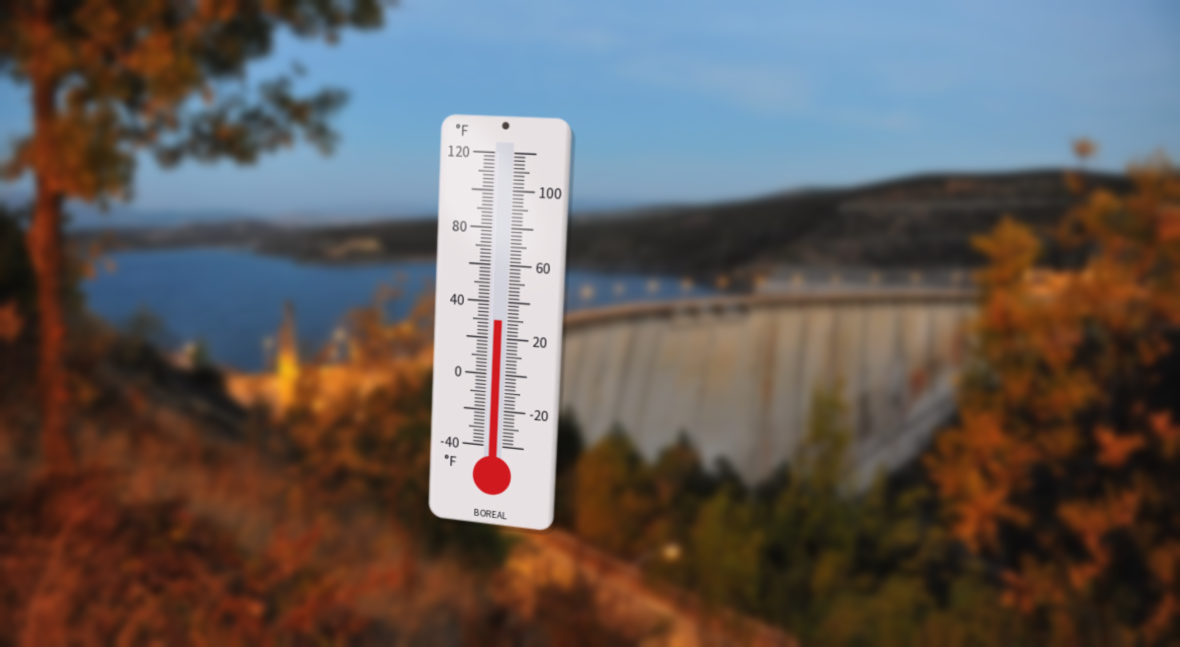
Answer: 30°F
